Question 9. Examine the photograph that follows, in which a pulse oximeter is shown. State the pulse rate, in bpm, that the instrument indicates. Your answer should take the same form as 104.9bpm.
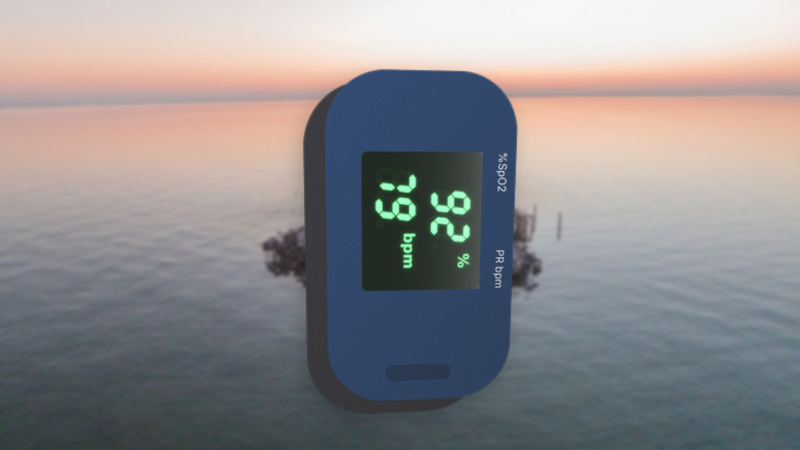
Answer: 79bpm
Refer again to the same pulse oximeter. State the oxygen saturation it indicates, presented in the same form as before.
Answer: 92%
